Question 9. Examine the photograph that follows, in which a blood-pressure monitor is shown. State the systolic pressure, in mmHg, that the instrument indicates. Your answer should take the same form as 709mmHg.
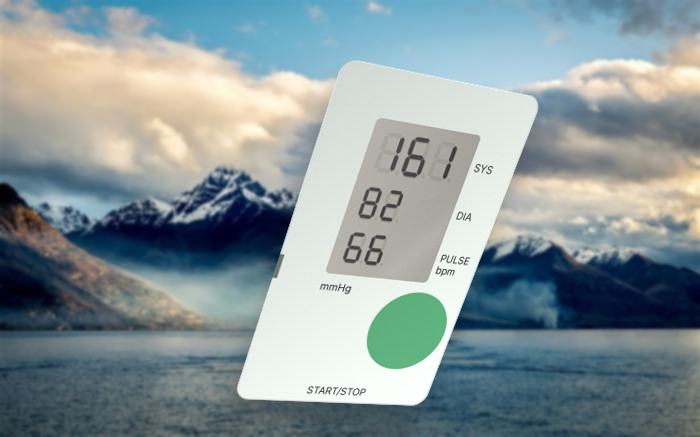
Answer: 161mmHg
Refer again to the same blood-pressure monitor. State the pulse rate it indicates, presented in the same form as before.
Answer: 66bpm
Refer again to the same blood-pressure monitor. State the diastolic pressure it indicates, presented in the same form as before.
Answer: 82mmHg
